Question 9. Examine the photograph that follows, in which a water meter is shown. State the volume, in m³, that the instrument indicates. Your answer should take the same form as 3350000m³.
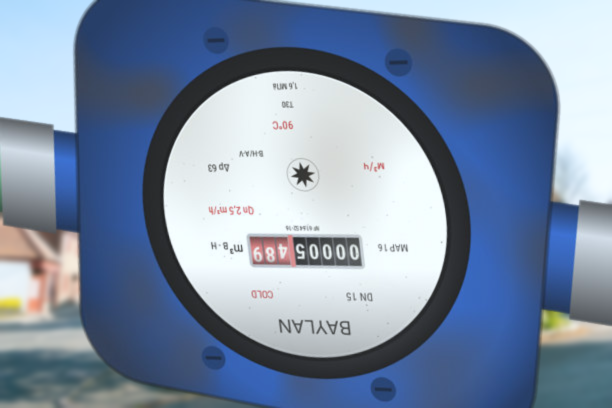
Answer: 5.489m³
